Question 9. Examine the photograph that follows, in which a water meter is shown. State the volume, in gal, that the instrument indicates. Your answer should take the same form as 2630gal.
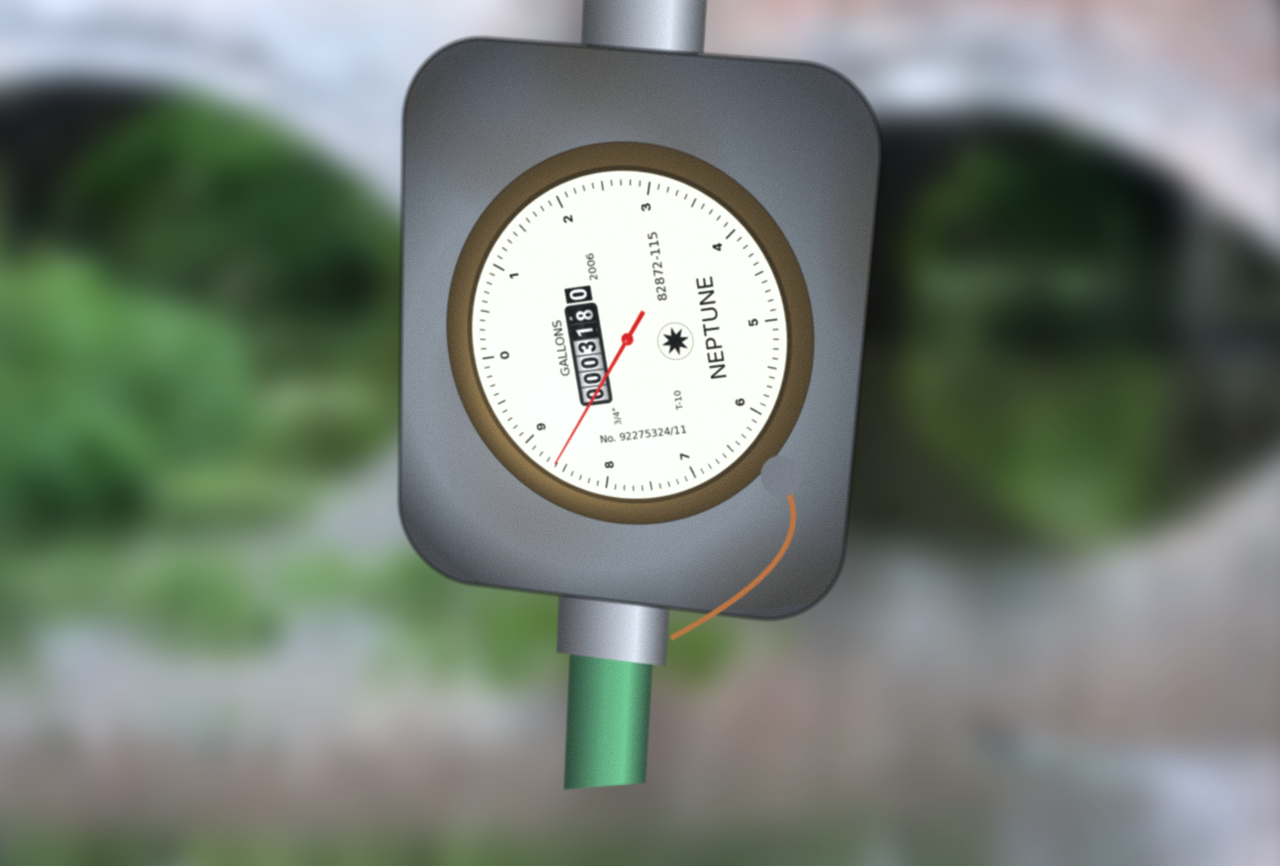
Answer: 3178.6gal
